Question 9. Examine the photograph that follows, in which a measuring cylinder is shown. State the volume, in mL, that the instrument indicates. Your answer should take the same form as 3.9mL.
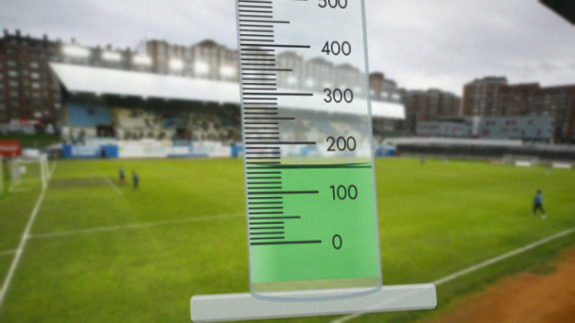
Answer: 150mL
